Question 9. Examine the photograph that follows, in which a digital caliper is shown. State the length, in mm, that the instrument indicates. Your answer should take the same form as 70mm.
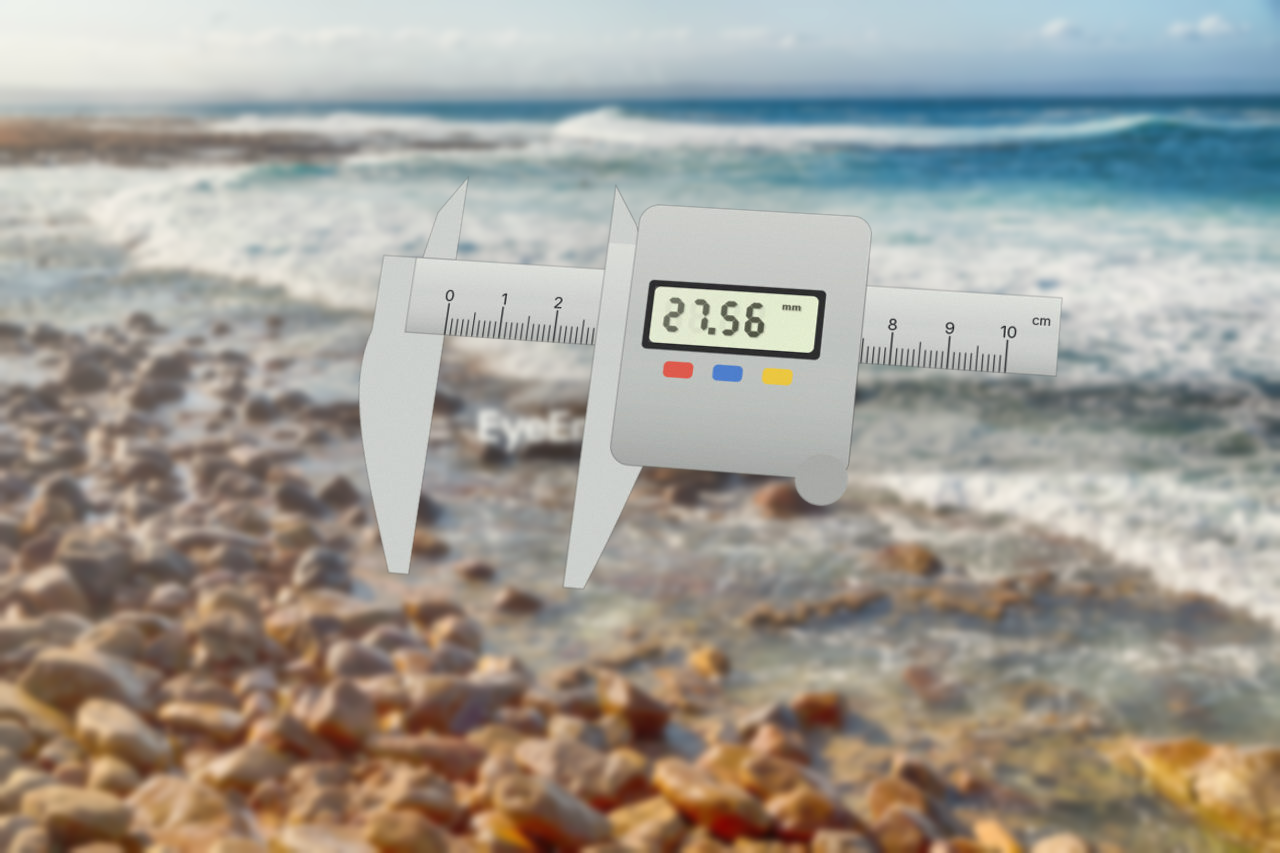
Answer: 27.56mm
